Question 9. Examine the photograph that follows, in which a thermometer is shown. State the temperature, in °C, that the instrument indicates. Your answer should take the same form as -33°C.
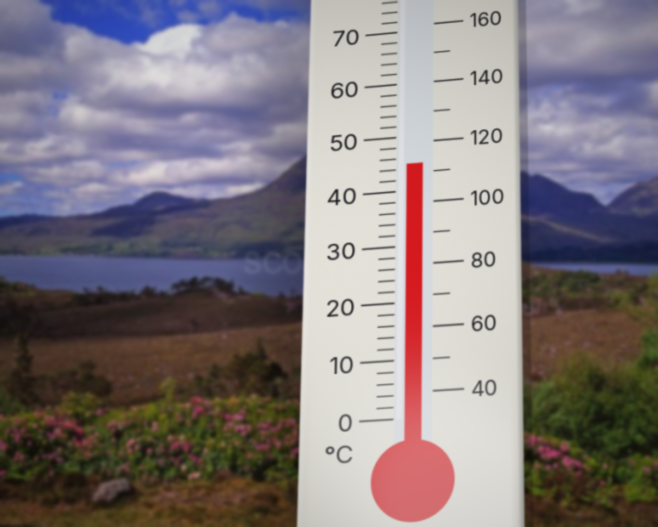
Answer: 45°C
